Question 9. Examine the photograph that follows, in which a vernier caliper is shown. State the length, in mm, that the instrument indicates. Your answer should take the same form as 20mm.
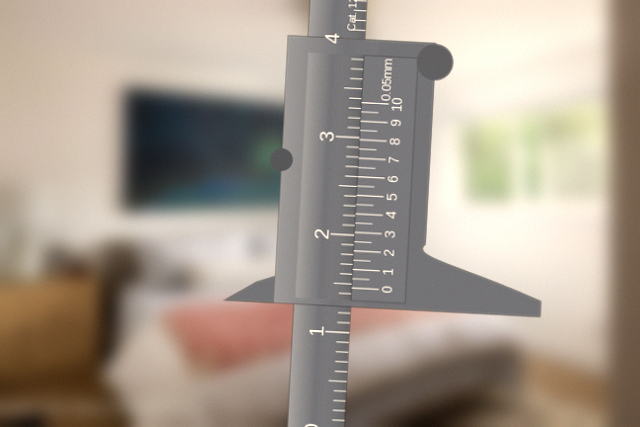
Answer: 14.6mm
